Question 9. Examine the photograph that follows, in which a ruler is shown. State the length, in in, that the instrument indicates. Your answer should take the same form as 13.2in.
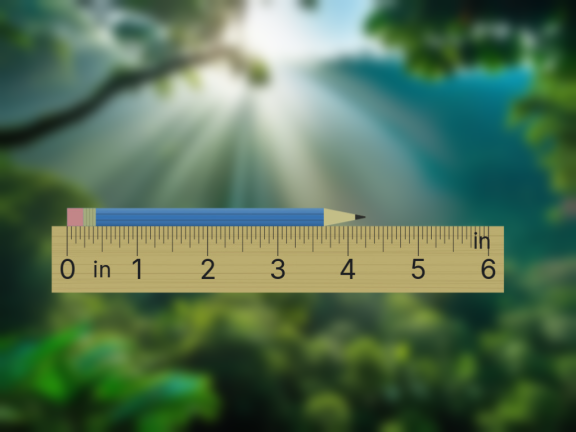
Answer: 4.25in
